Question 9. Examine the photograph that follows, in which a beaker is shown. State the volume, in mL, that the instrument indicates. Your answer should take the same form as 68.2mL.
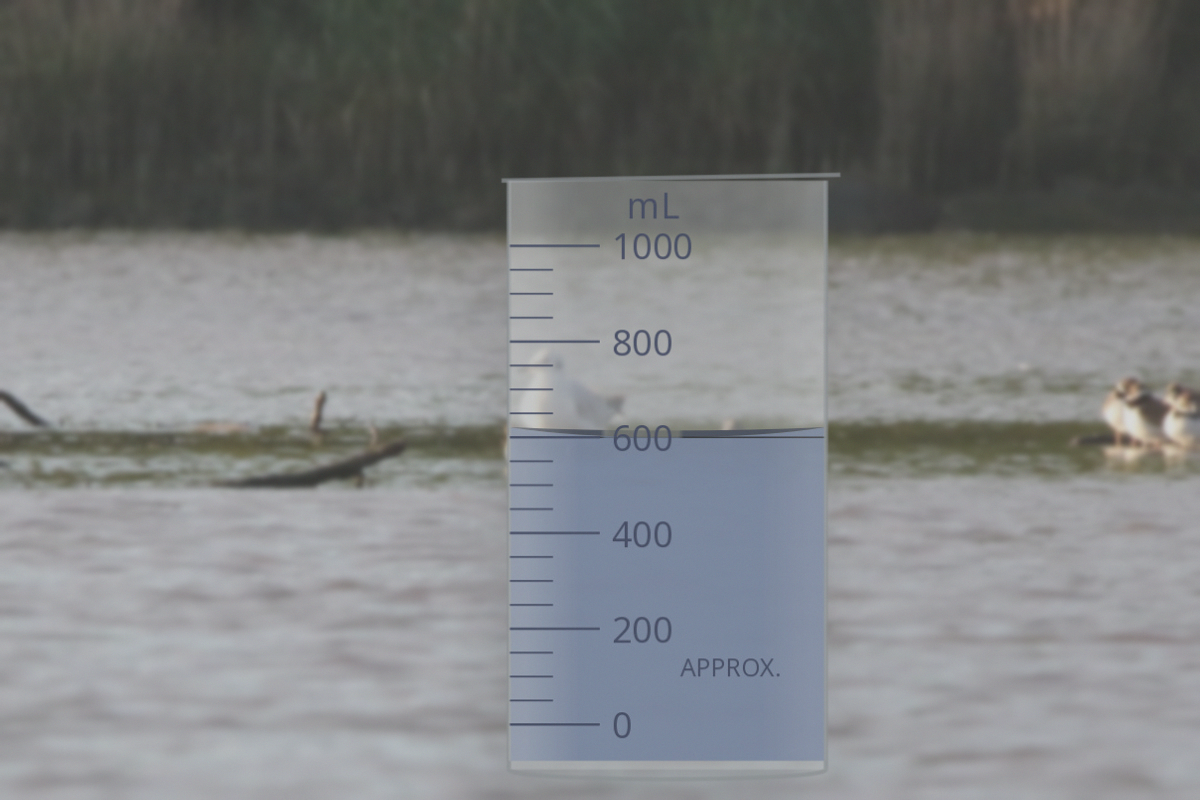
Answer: 600mL
